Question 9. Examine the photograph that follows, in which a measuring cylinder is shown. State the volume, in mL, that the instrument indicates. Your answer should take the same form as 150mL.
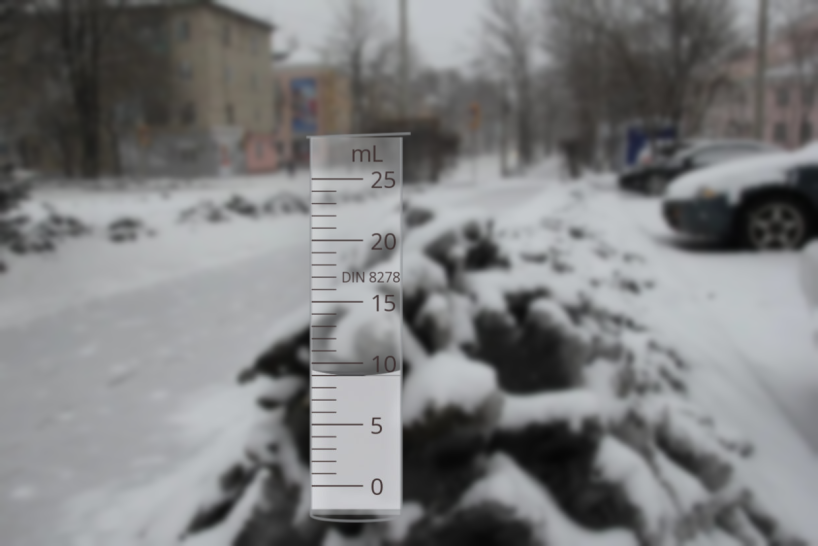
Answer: 9mL
